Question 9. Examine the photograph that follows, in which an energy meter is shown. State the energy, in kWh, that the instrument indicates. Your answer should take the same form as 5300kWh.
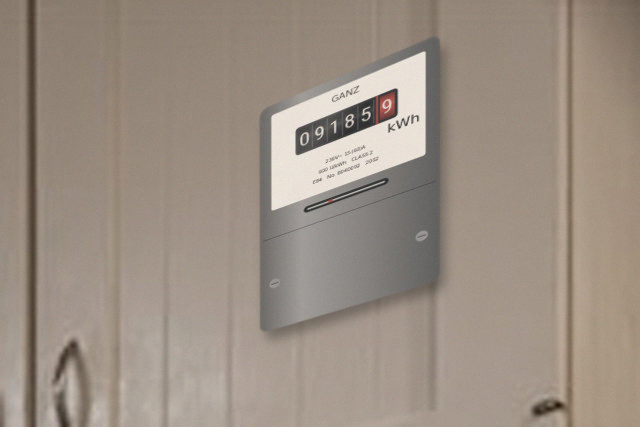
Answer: 9185.9kWh
